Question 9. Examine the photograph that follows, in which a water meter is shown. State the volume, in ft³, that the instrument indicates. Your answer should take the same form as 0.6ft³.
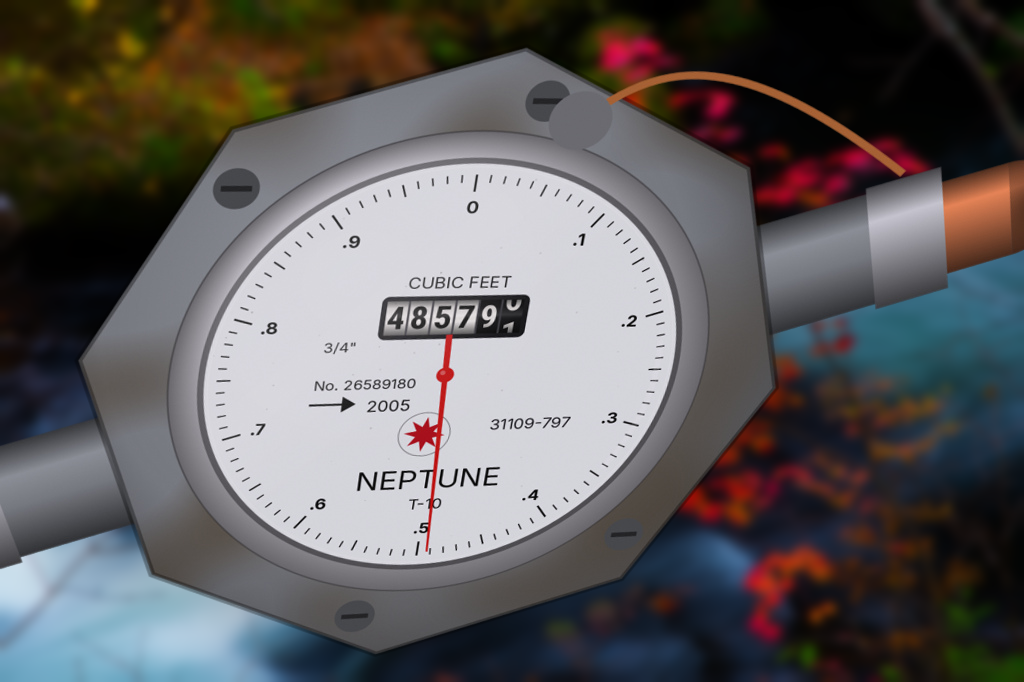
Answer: 485790.49ft³
